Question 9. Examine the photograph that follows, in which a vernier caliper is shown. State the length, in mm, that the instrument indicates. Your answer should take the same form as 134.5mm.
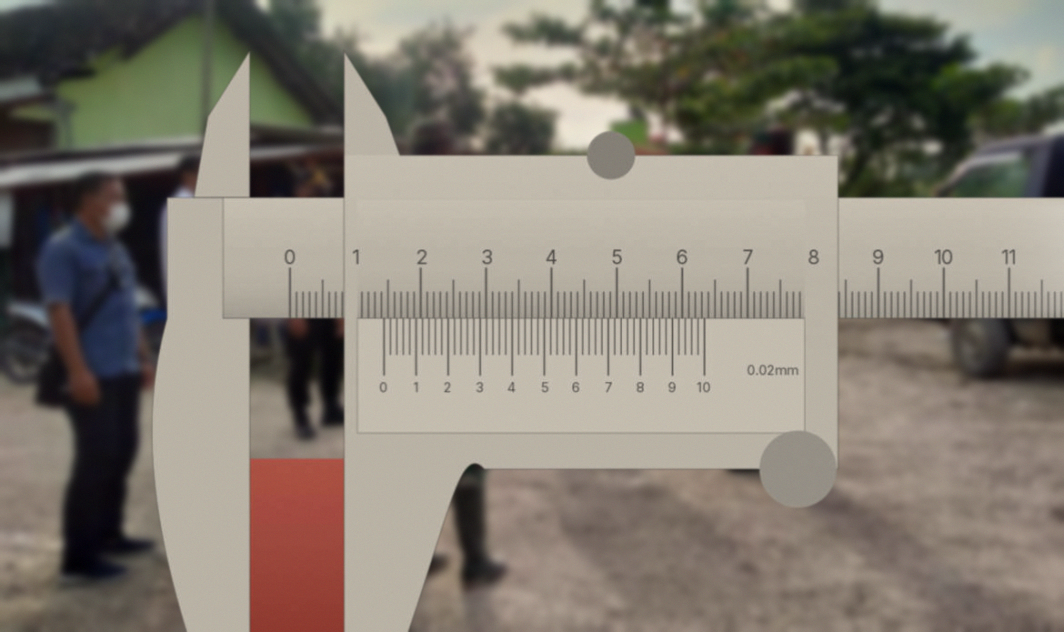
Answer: 14.4mm
